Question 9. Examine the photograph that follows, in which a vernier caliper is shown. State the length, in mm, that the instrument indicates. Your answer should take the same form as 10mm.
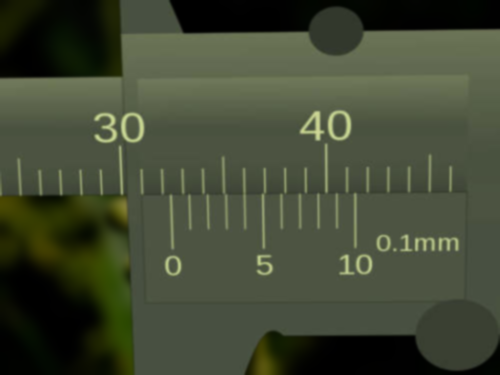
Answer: 32.4mm
